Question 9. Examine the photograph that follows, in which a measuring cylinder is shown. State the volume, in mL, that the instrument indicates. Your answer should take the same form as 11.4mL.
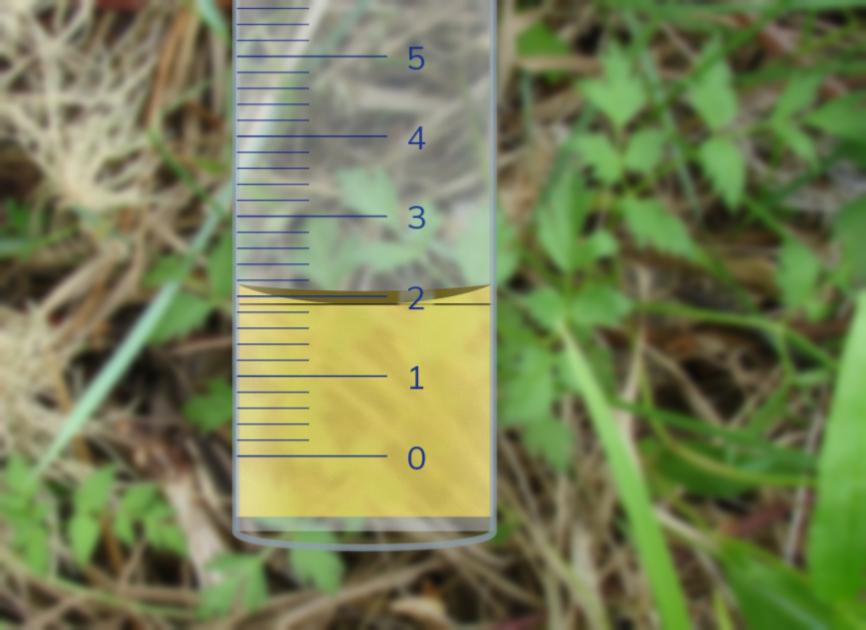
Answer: 1.9mL
